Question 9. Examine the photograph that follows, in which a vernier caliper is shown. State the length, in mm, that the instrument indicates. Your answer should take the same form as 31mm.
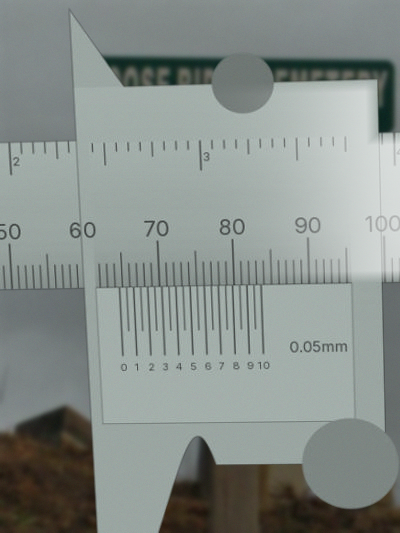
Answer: 64.6mm
